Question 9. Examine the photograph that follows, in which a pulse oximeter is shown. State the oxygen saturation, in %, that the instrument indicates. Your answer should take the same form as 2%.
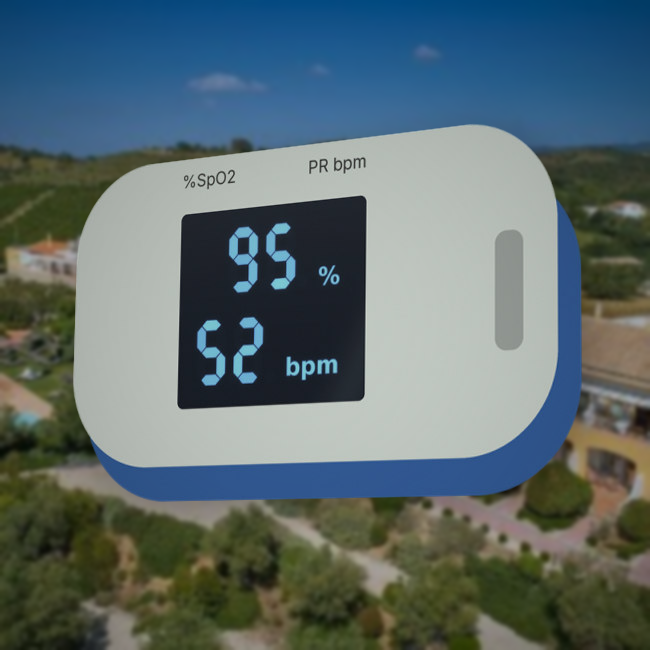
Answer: 95%
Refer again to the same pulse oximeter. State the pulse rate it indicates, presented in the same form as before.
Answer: 52bpm
